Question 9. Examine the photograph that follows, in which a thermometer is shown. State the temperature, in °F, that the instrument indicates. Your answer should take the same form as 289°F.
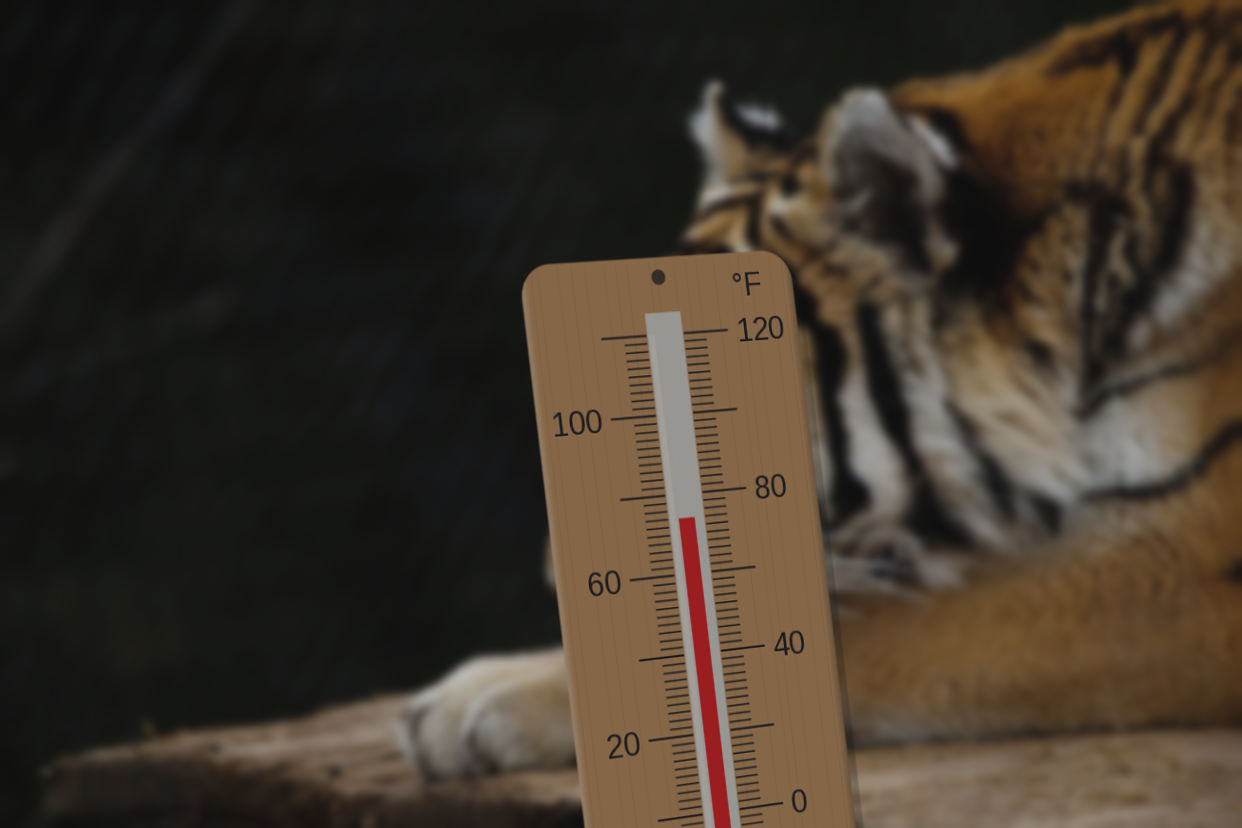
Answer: 74°F
